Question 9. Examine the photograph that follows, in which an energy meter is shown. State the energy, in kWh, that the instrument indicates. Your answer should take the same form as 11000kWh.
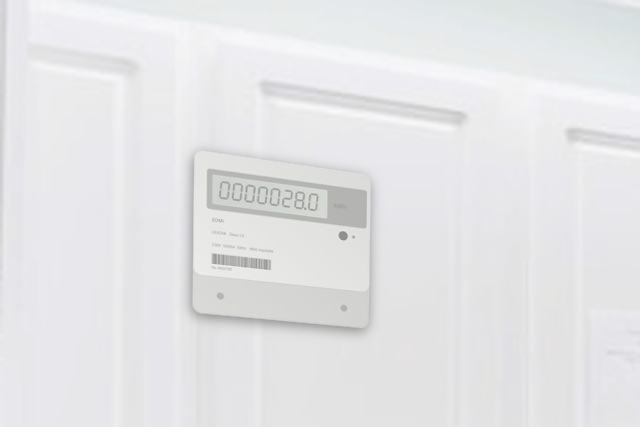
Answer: 28.0kWh
